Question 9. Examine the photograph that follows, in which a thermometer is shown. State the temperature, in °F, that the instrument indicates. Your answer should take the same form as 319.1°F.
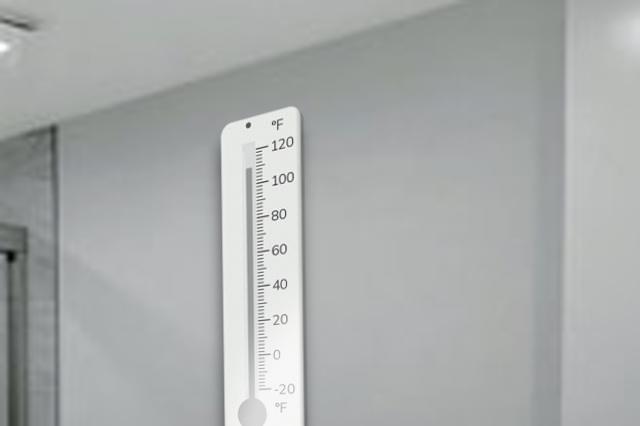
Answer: 110°F
